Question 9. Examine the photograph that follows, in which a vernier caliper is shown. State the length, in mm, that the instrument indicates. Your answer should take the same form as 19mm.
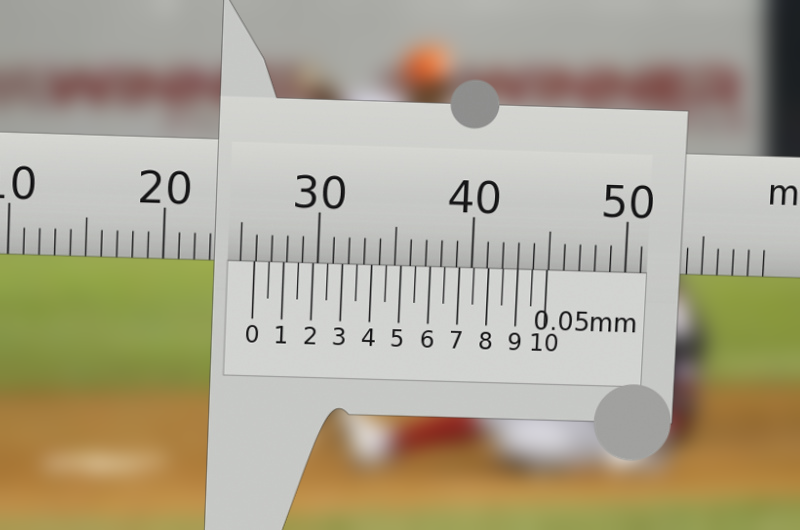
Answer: 25.9mm
